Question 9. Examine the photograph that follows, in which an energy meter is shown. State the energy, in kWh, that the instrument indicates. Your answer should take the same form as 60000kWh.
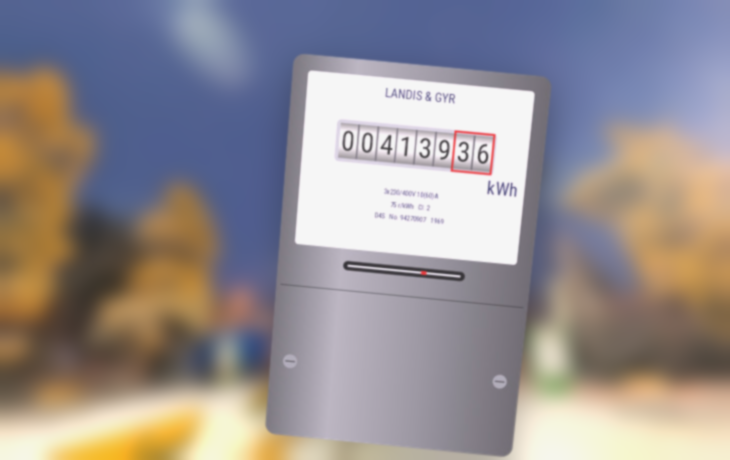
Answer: 4139.36kWh
